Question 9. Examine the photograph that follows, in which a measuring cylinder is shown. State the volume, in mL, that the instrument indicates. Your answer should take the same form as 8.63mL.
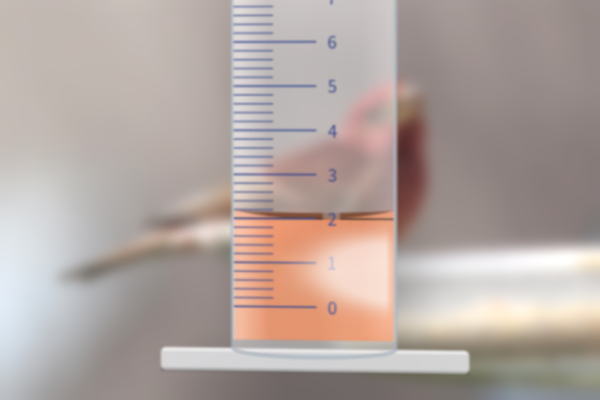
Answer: 2mL
